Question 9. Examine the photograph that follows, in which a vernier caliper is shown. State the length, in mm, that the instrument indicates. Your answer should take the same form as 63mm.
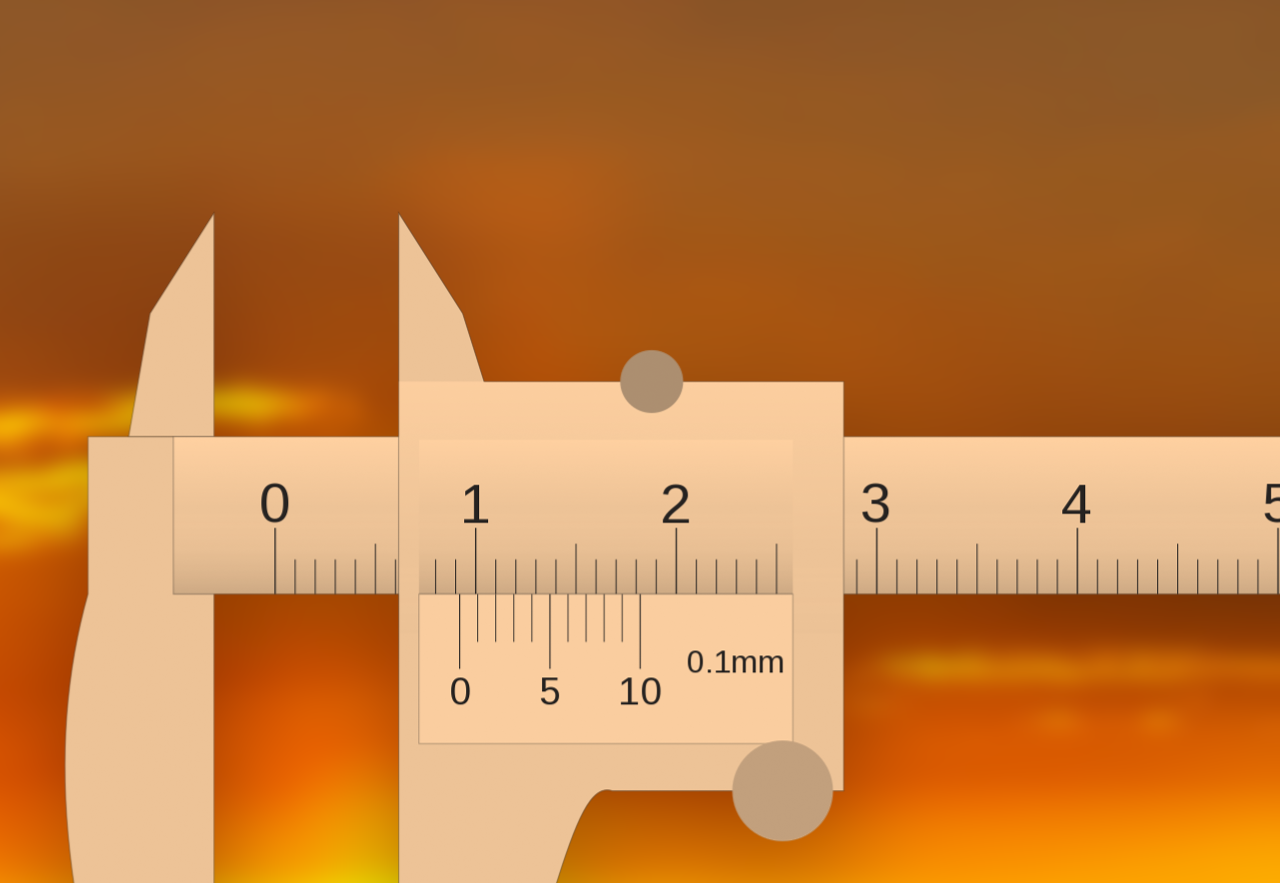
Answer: 9.2mm
